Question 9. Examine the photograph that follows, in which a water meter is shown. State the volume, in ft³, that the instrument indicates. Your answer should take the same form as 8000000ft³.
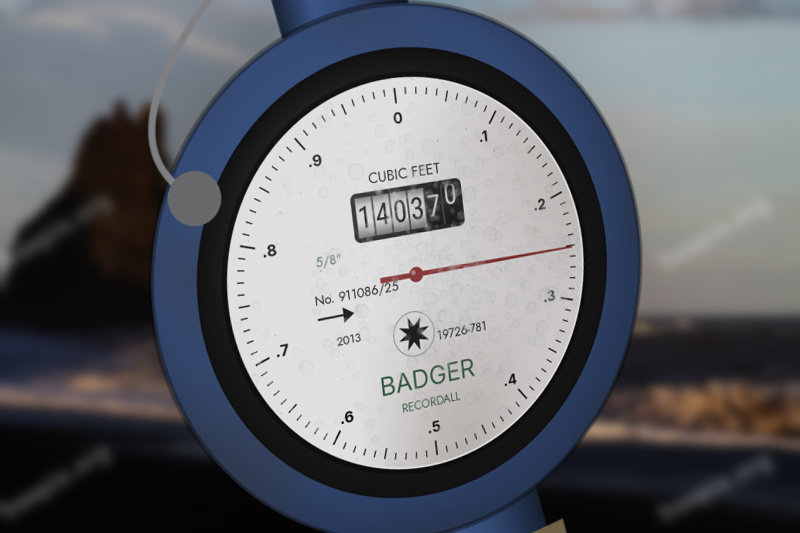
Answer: 140370.25ft³
